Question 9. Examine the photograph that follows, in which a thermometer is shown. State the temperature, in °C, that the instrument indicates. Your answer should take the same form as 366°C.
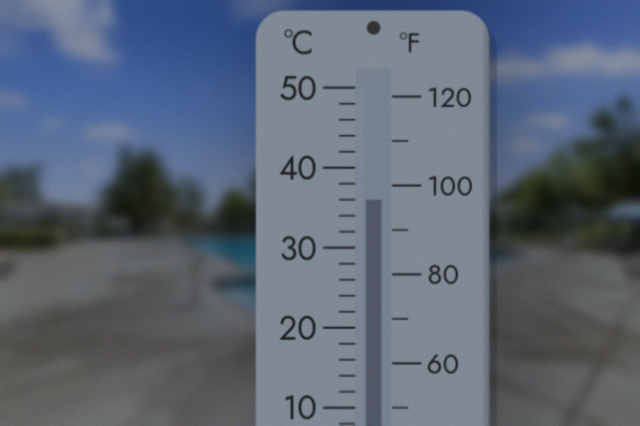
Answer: 36°C
